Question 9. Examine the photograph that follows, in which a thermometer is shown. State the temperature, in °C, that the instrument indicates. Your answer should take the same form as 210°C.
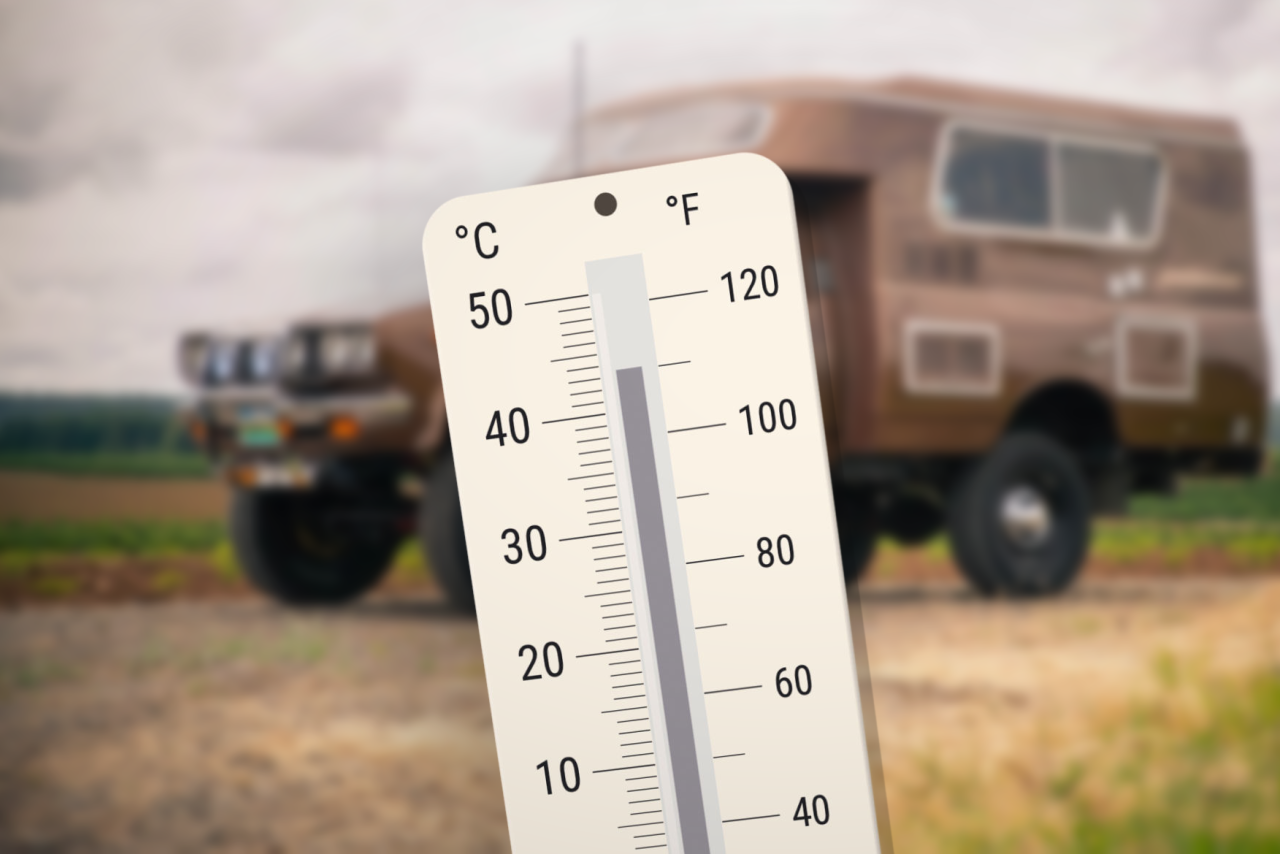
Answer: 43.5°C
